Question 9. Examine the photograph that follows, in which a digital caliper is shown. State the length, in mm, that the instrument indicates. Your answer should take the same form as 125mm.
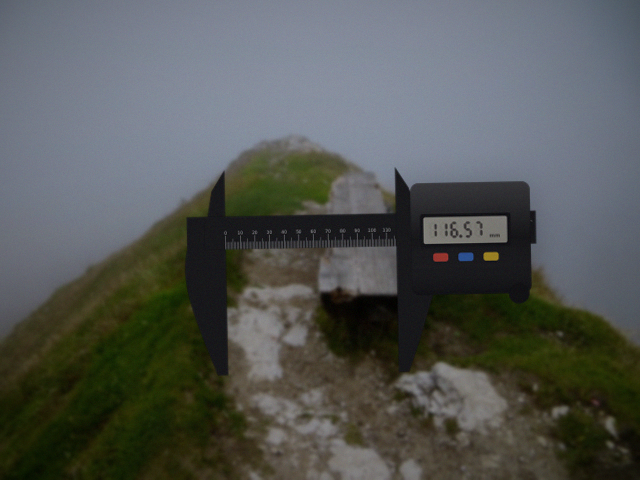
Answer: 116.57mm
